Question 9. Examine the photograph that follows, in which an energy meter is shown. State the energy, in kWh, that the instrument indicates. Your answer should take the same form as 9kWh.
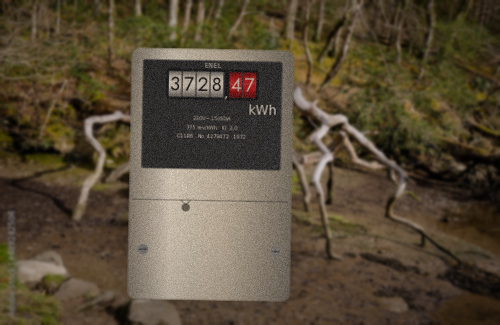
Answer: 3728.47kWh
